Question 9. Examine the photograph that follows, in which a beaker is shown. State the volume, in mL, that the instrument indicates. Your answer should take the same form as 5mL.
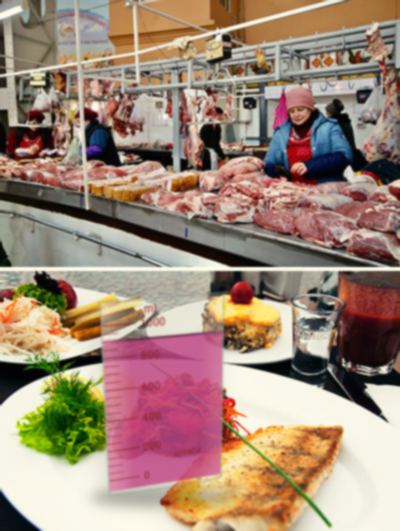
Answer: 900mL
